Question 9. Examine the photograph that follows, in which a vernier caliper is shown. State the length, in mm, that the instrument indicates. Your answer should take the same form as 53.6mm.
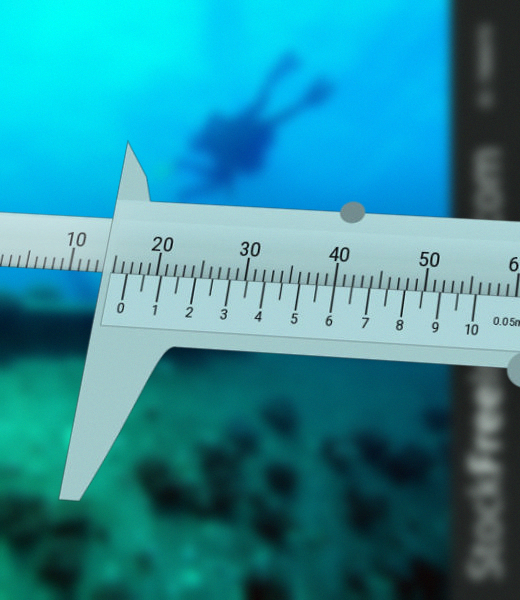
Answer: 16.6mm
